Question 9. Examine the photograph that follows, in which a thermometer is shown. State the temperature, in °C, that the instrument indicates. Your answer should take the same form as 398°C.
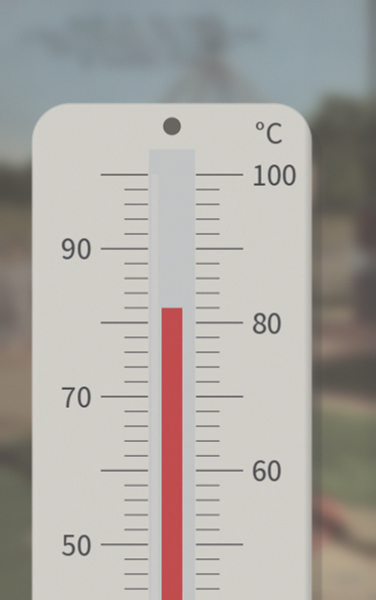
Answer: 82°C
